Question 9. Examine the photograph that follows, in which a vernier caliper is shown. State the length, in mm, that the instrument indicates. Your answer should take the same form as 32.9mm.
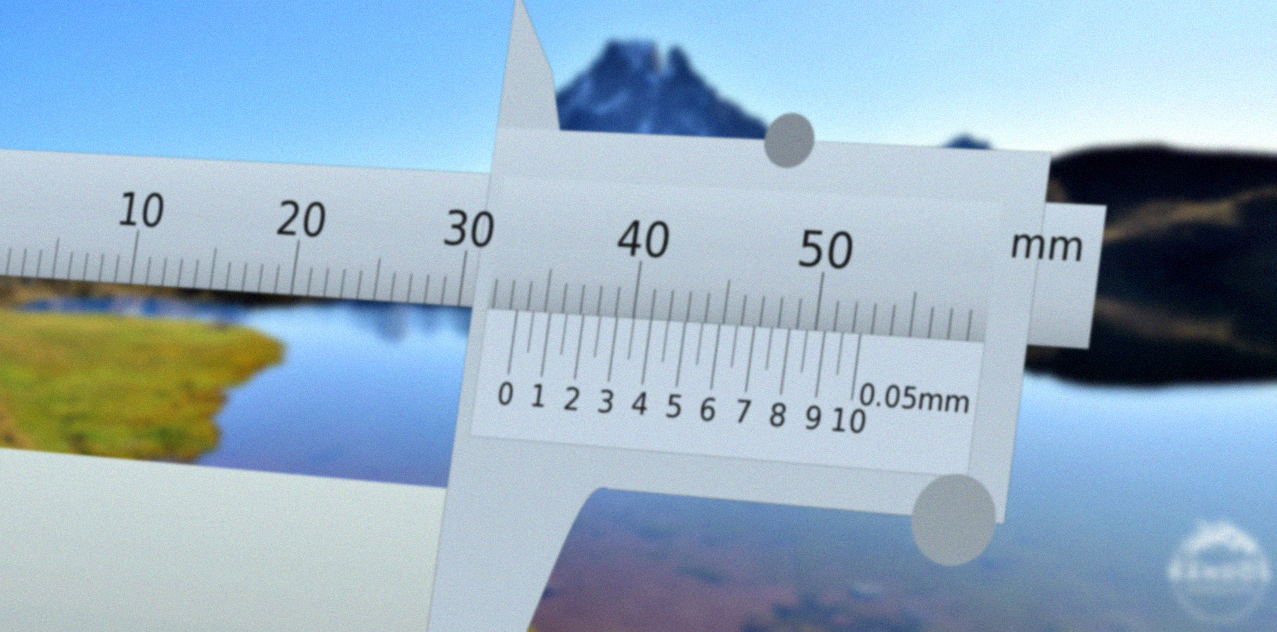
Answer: 33.4mm
